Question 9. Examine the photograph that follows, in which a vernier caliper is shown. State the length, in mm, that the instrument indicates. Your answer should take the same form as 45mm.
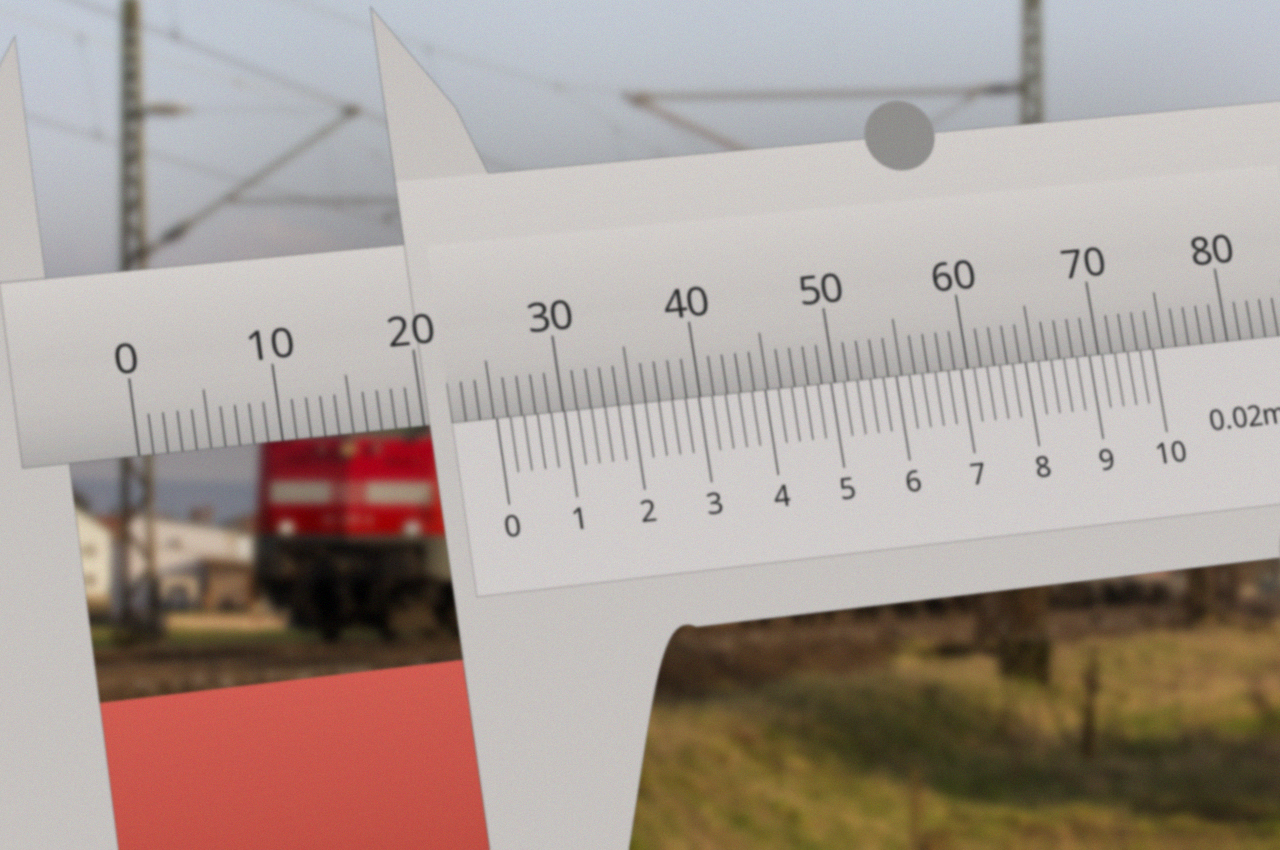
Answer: 25.2mm
